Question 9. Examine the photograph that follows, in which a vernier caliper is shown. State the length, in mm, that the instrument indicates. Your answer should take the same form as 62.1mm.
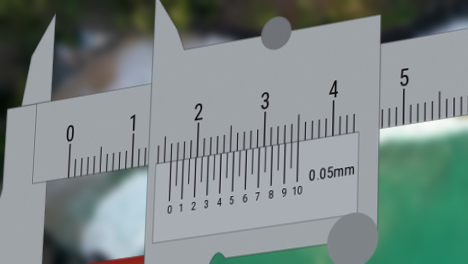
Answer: 16.0mm
